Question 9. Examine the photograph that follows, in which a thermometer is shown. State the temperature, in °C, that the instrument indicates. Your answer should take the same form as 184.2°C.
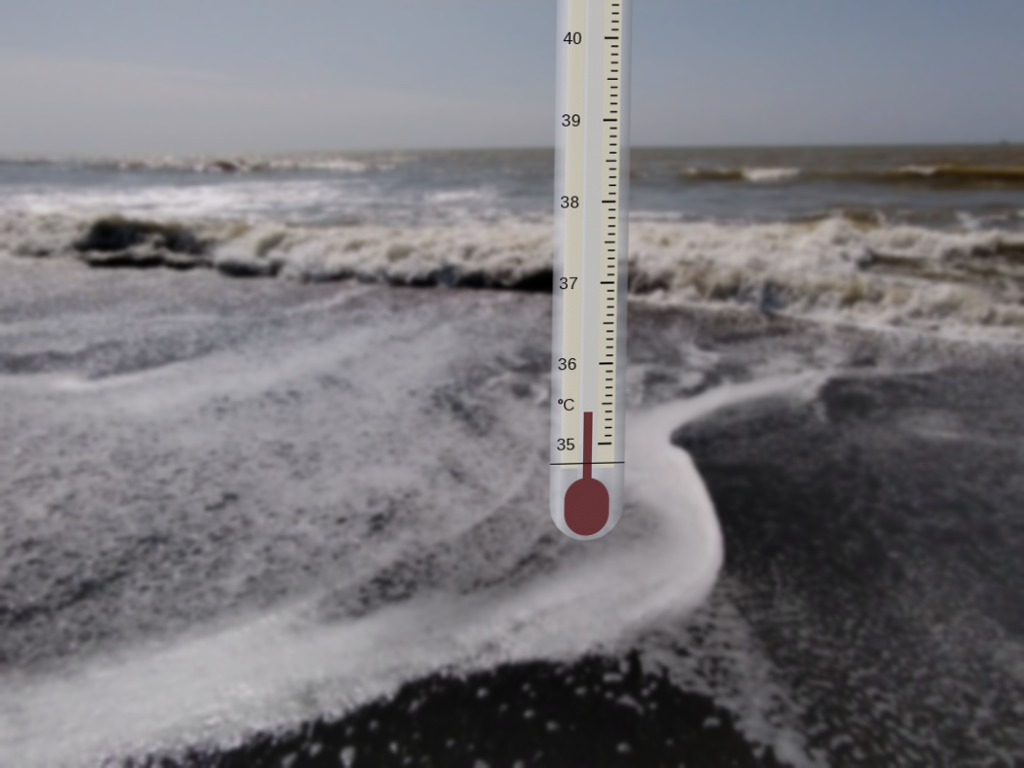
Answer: 35.4°C
